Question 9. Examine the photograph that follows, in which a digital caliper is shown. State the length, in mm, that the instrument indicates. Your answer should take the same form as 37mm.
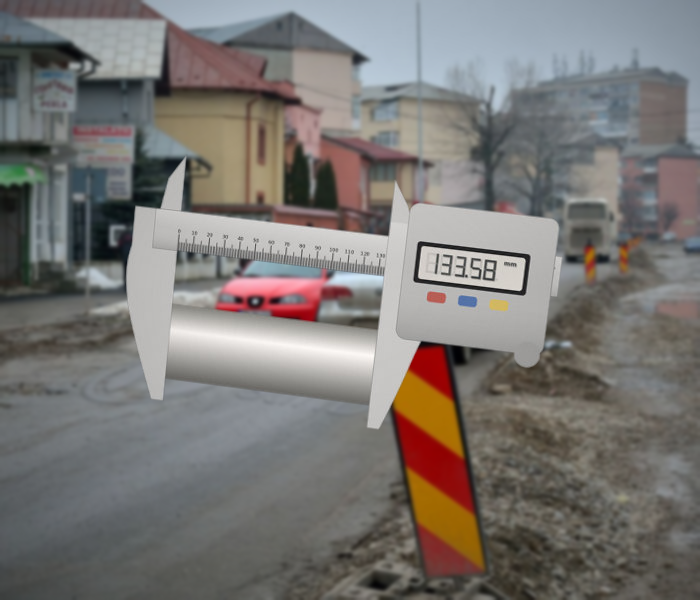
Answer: 133.58mm
